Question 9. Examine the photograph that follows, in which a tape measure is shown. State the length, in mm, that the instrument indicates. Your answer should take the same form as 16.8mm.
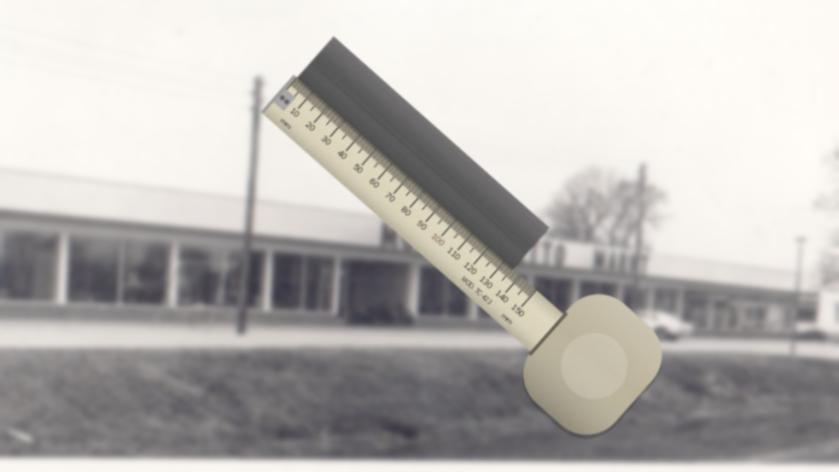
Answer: 135mm
